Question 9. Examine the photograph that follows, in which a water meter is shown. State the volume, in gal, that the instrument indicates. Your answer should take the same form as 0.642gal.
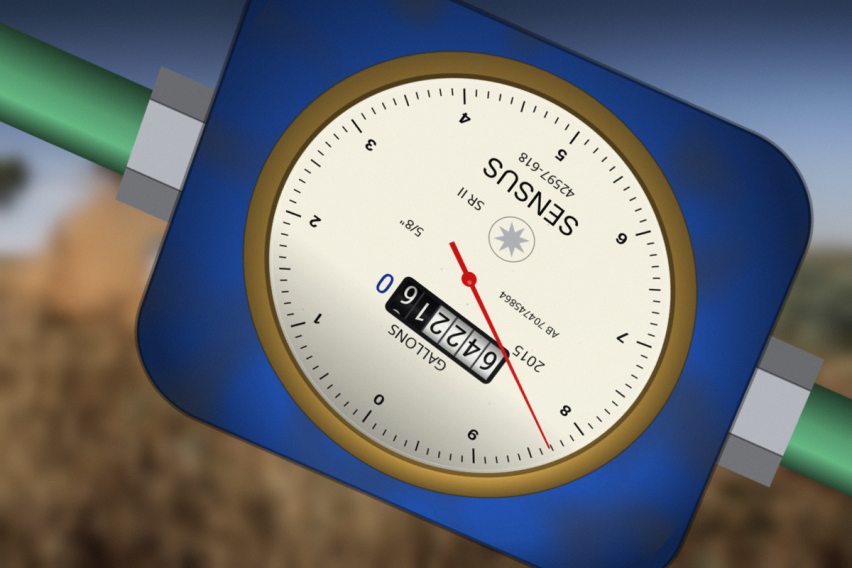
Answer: 6422158.3gal
